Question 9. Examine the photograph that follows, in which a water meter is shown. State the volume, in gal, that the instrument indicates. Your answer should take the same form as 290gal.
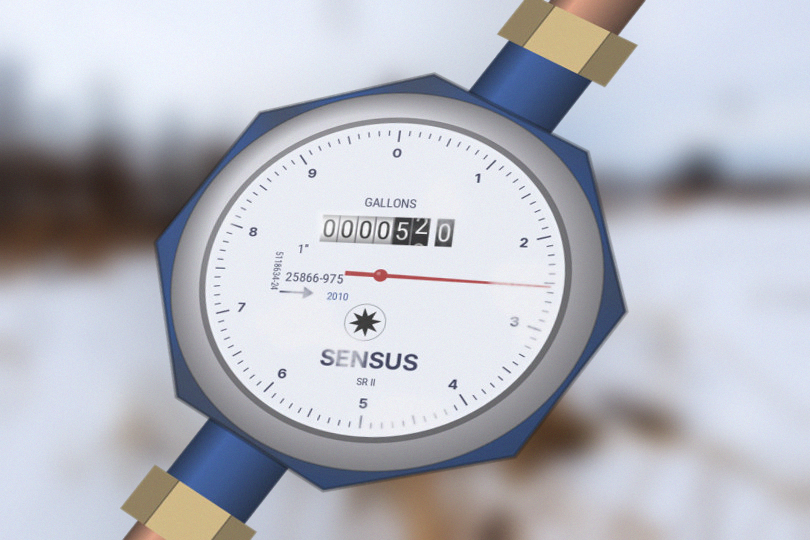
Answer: 522.5gal
